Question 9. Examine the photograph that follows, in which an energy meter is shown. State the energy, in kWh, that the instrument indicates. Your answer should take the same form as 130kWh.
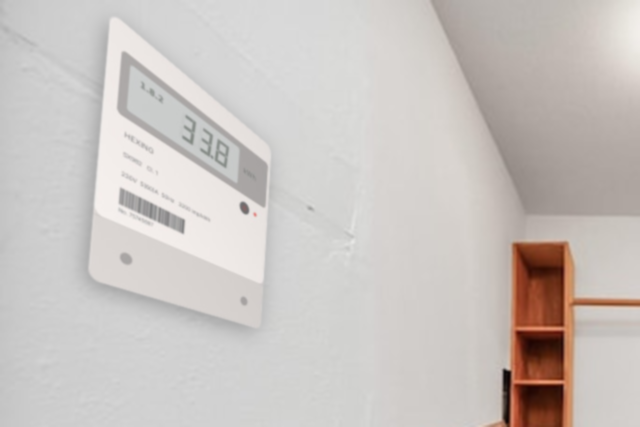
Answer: 33.8kWh
